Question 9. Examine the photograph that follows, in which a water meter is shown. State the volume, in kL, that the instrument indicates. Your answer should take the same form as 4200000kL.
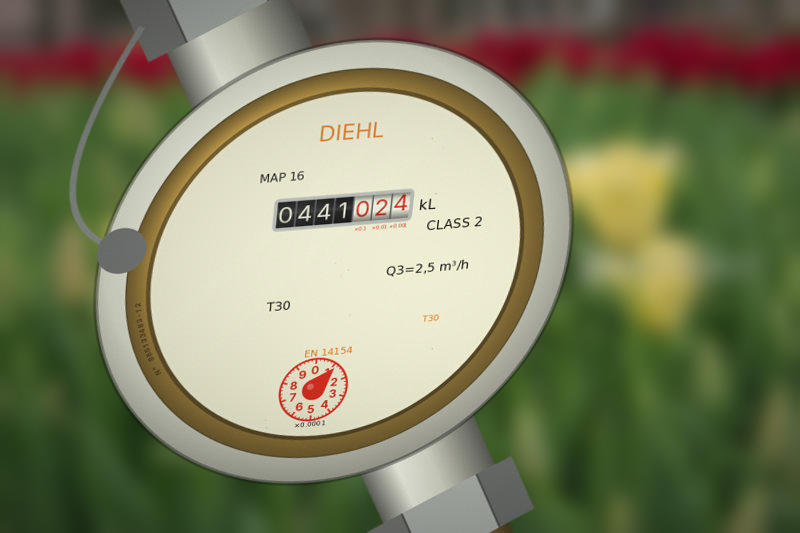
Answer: 441.0241kL
